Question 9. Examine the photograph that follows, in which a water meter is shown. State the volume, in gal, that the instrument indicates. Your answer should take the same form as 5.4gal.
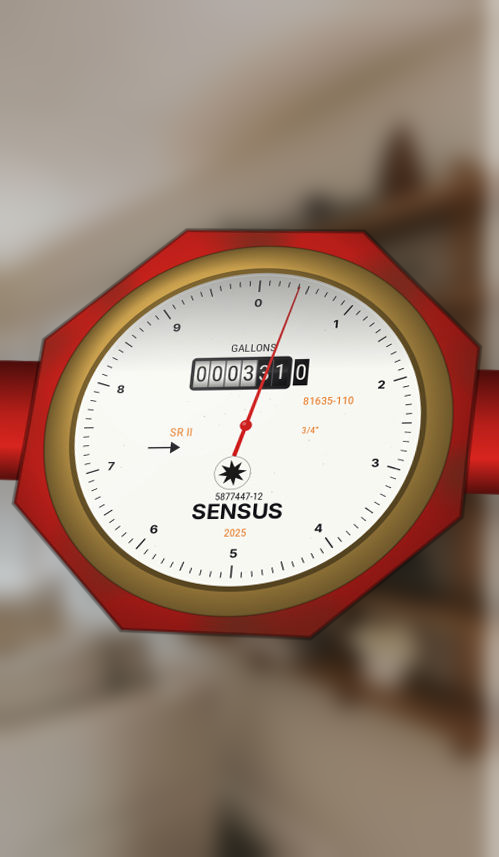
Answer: 3310.4gal
